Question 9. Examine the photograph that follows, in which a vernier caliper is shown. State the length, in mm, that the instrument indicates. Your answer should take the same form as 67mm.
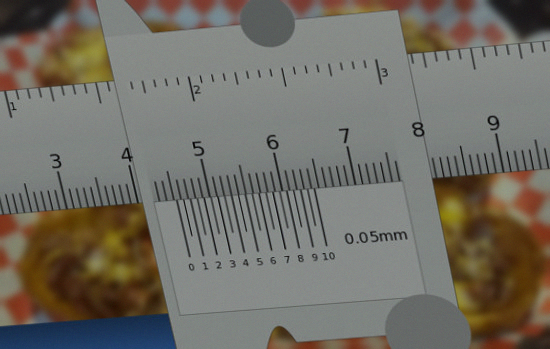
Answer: 45.4mm
